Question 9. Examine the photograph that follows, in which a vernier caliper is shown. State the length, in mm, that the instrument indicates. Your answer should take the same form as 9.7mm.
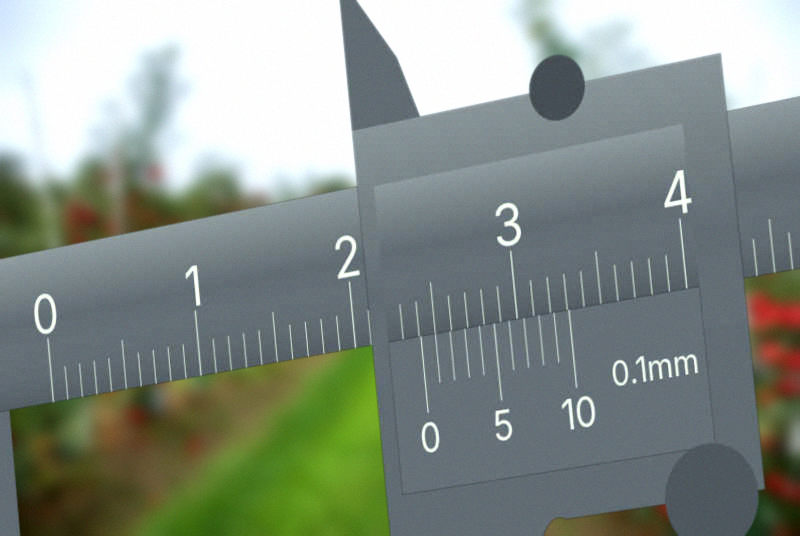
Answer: 24.1mm
